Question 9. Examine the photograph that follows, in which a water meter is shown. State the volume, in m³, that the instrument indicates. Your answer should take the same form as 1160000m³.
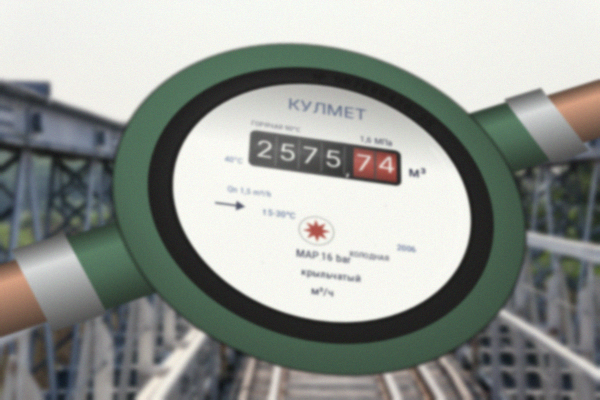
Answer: 2575.74m³
